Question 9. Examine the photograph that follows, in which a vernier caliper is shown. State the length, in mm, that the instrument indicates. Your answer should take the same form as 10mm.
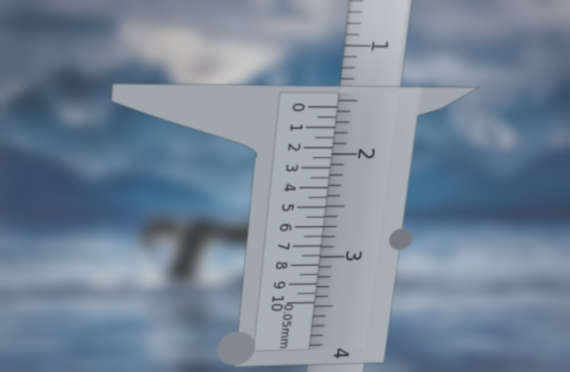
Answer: 15.6mm
